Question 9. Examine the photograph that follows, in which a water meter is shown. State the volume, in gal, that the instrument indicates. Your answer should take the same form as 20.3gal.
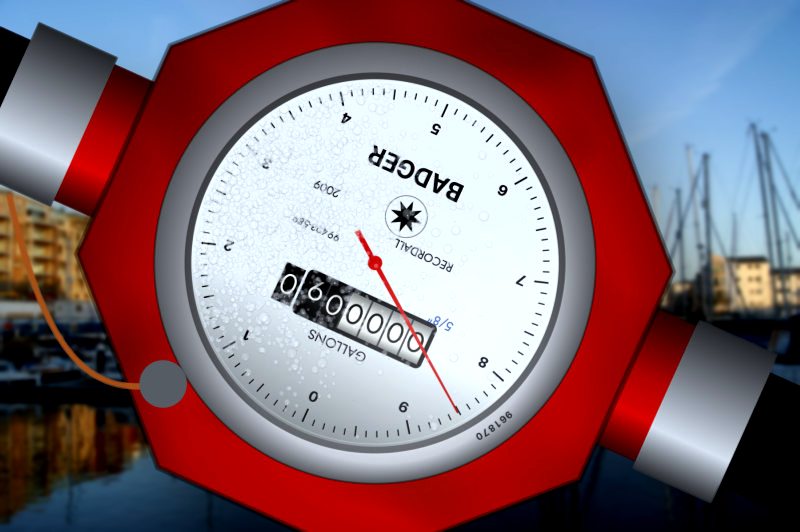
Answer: 88.5gal
